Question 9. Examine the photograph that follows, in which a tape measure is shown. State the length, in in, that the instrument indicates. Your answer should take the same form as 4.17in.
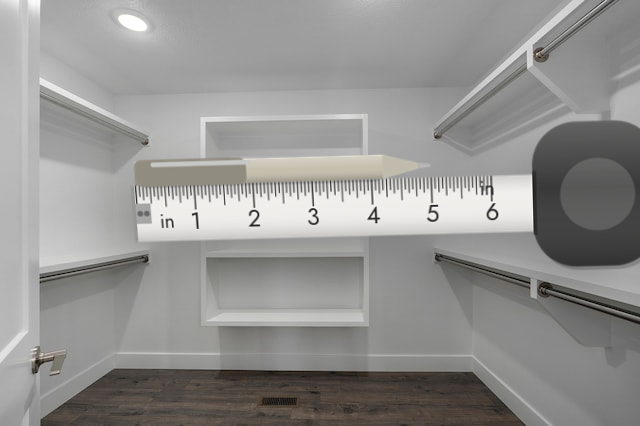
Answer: 5in
